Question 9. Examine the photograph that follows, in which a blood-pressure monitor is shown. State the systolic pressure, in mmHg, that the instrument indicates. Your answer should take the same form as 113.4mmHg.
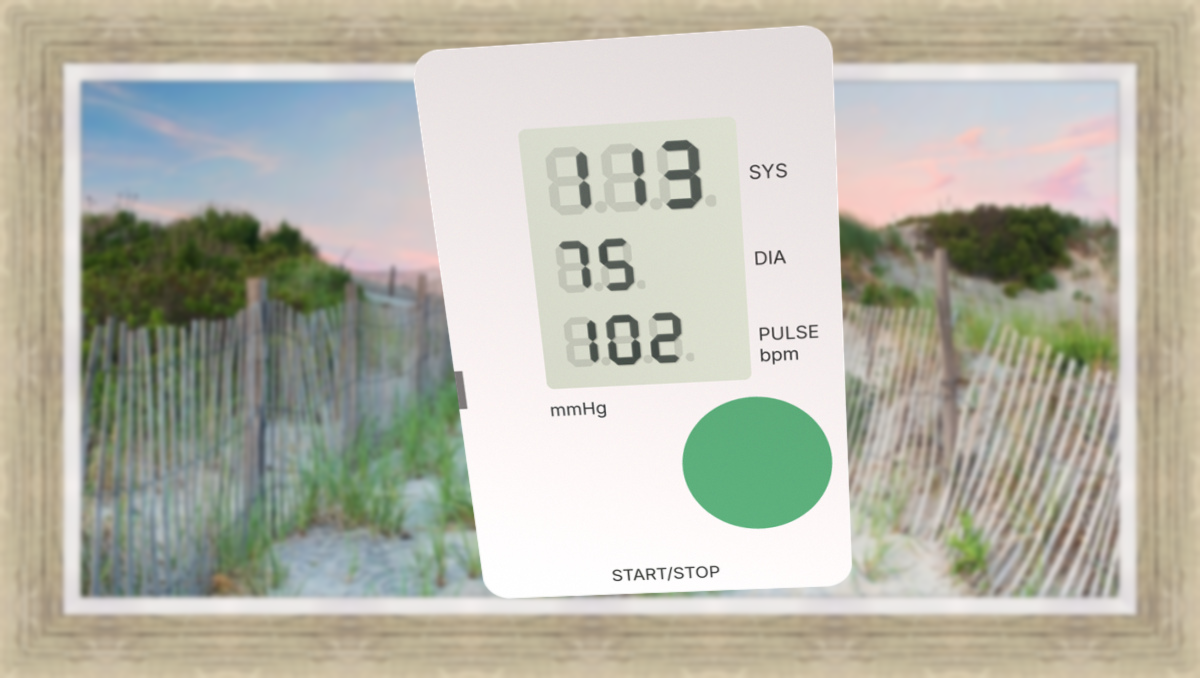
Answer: 113mmHg
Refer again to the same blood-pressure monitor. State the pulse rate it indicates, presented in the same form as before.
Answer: 102bpm
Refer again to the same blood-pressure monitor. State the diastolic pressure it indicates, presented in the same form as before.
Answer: 75mmHg
